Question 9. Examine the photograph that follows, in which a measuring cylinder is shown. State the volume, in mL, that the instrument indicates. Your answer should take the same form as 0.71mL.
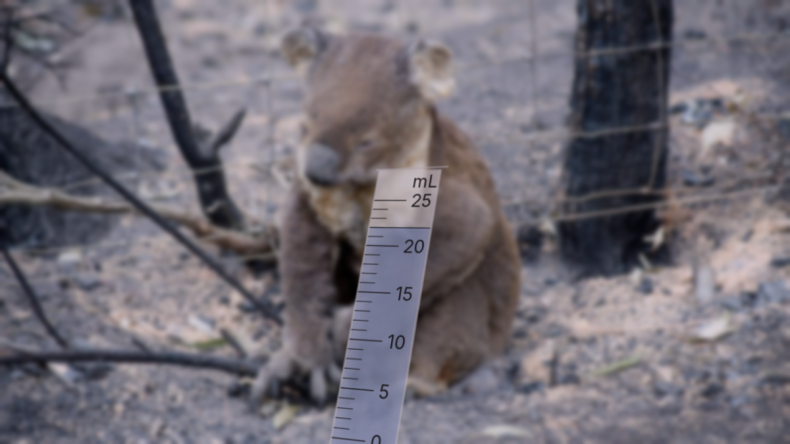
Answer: 22mL
